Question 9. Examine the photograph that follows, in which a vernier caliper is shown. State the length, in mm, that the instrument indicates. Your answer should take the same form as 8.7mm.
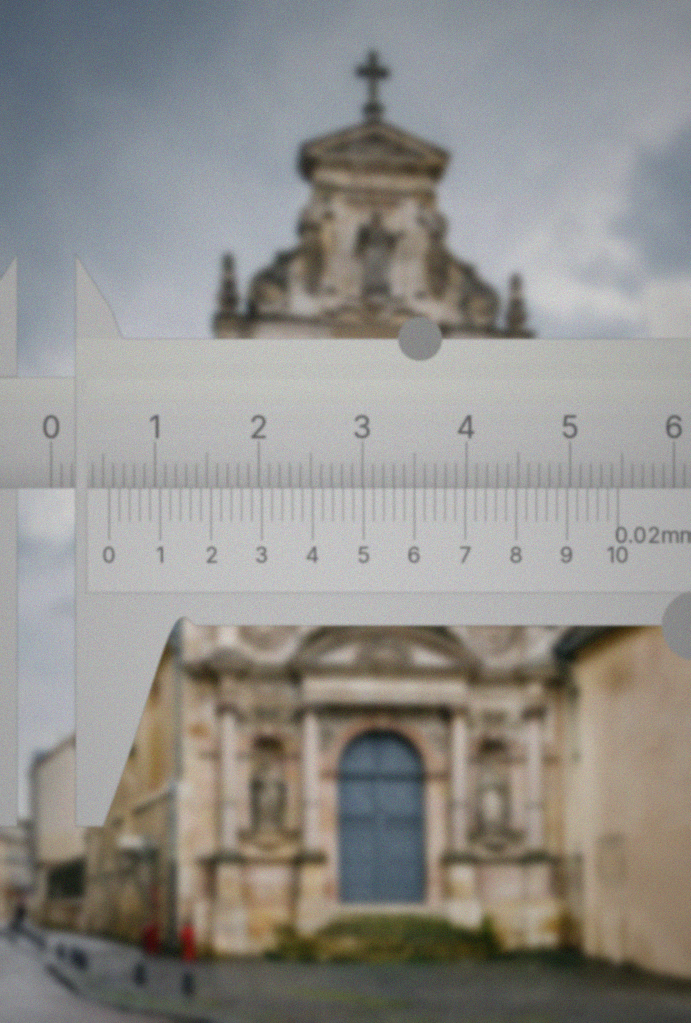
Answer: 5.6mm
